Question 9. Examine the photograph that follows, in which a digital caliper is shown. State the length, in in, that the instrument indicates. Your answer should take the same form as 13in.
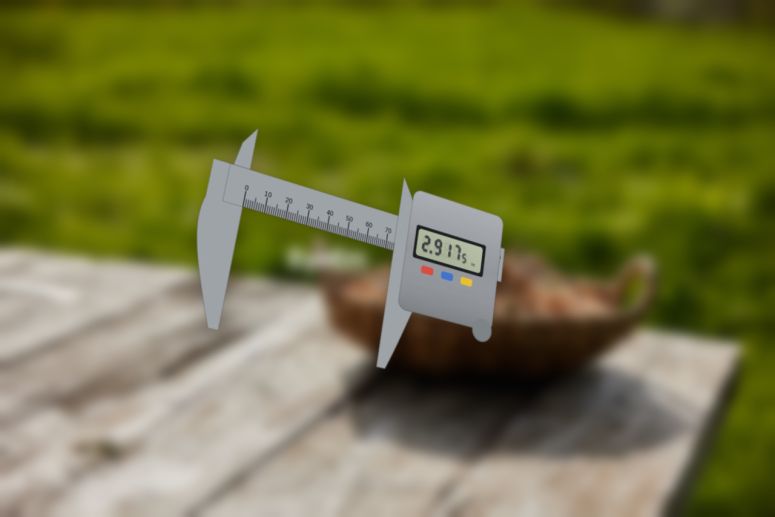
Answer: 2.9175in
